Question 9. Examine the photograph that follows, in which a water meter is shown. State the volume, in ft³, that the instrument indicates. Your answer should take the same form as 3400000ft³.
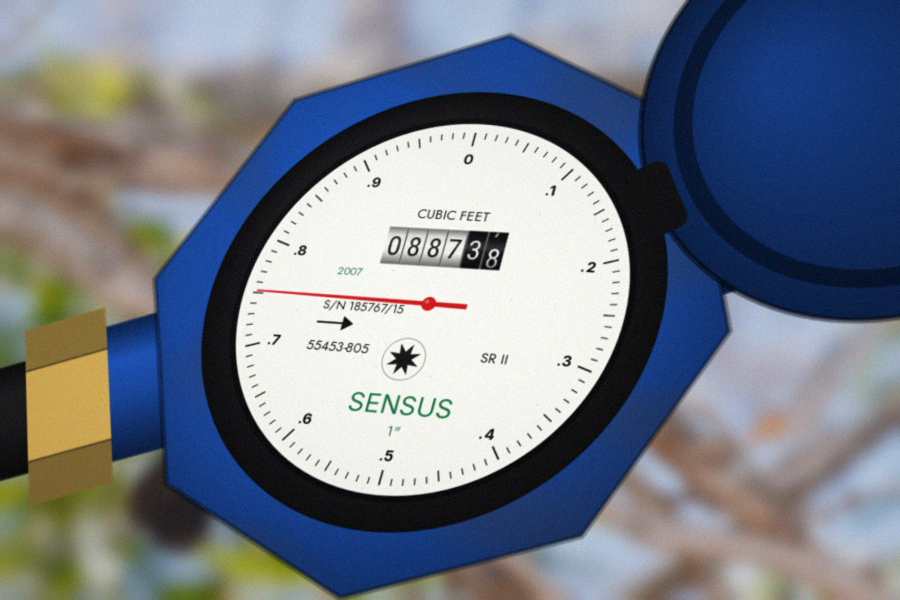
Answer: 88737.75ft³
